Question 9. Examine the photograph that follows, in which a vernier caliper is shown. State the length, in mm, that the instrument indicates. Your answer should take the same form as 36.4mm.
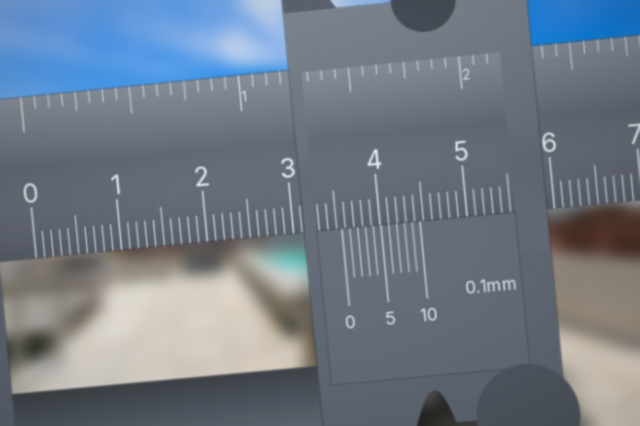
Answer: 35.6mm
